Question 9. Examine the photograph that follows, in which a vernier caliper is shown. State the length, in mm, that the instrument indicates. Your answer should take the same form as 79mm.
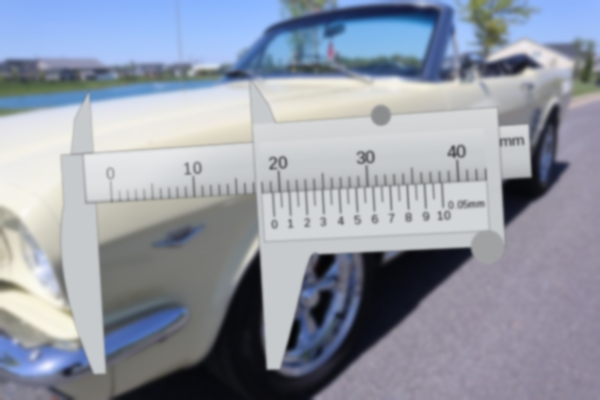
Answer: 19.2mm
